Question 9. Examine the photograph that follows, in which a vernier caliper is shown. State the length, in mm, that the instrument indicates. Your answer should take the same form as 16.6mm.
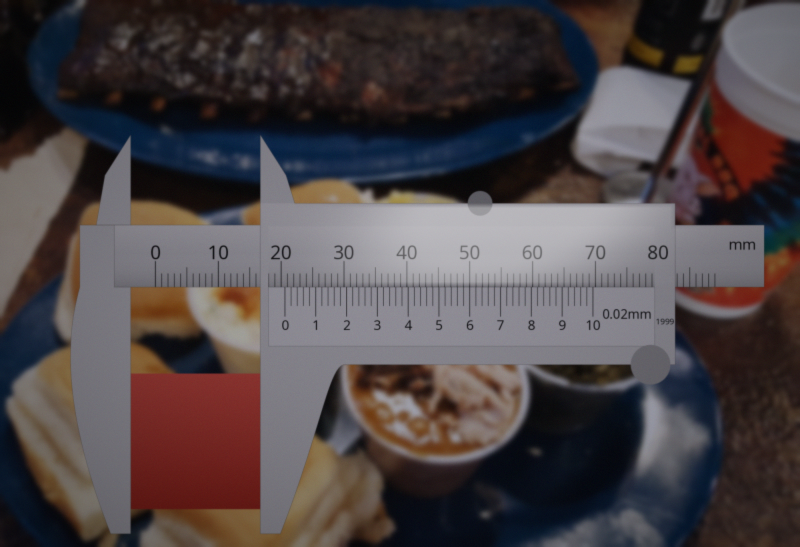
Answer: 20.6mm
